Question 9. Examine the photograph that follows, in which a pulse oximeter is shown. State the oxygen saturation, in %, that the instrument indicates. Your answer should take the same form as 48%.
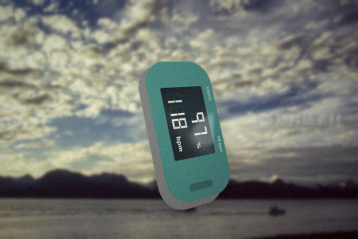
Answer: 97%
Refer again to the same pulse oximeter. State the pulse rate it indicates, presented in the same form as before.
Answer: 118bpm
